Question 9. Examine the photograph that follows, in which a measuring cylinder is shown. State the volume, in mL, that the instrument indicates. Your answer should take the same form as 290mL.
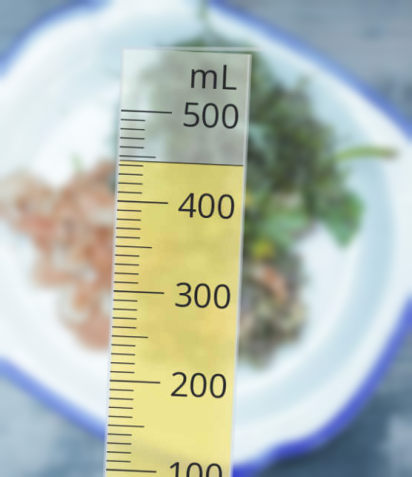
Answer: 445mL
